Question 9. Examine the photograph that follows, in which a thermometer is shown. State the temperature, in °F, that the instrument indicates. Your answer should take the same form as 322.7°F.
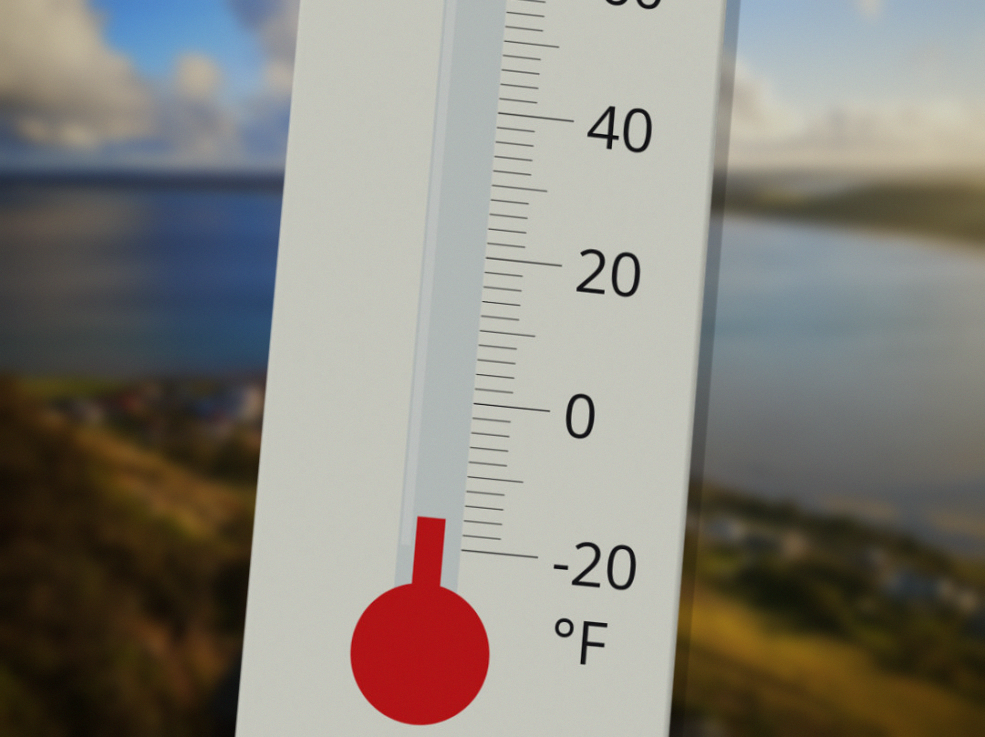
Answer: -16°F
